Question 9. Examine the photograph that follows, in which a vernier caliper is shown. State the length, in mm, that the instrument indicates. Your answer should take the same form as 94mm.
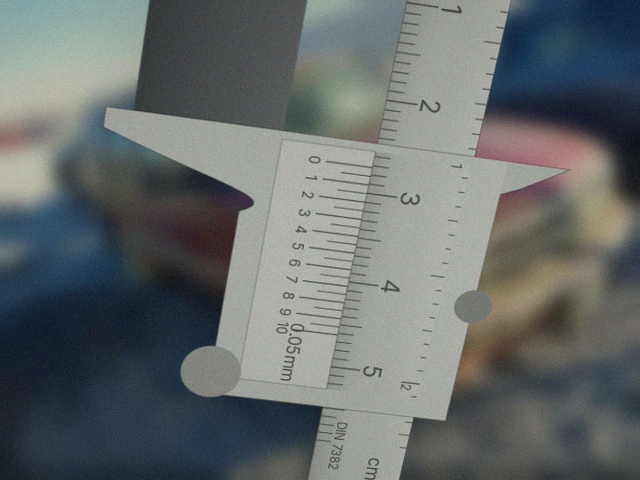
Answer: 27.2mm
